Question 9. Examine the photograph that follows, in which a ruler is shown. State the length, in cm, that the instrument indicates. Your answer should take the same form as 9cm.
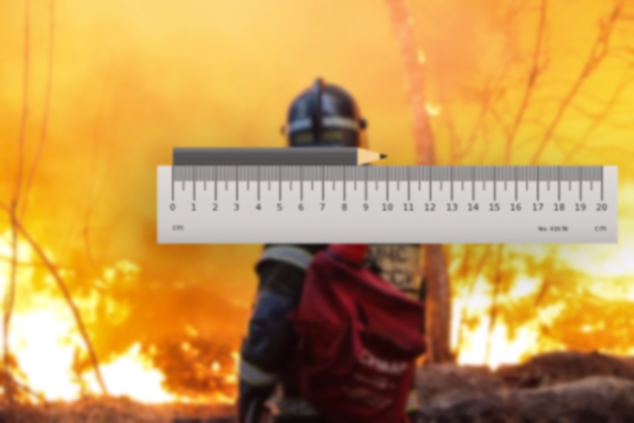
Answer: 10cm
